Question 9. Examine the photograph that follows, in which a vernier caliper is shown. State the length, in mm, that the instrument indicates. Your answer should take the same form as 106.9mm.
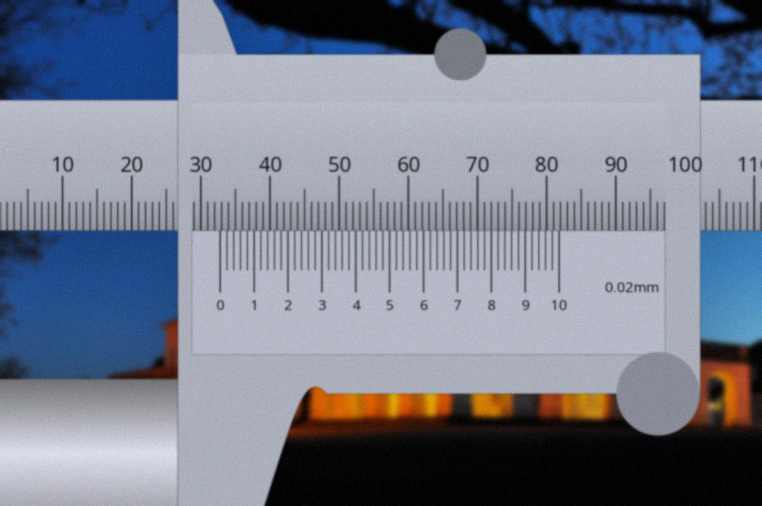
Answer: 32.8mm
